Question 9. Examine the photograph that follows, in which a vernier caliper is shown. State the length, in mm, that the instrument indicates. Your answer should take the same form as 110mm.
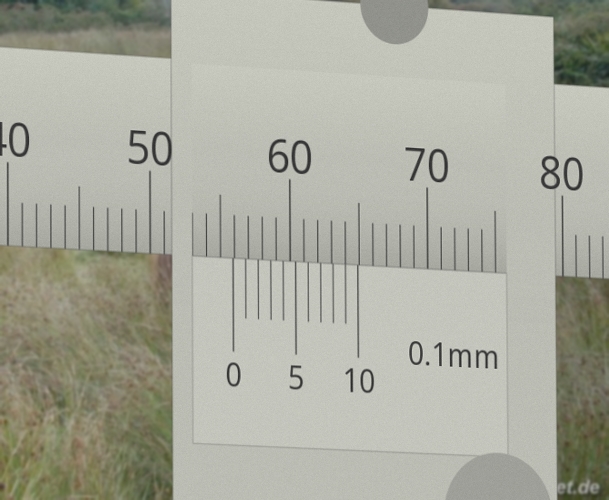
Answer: 55.9mm
